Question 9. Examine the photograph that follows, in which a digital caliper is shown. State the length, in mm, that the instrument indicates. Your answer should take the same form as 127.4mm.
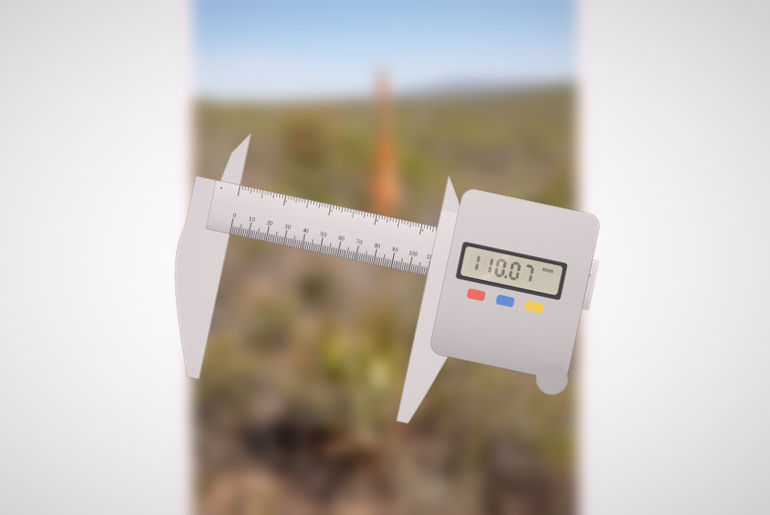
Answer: 110.07mm
